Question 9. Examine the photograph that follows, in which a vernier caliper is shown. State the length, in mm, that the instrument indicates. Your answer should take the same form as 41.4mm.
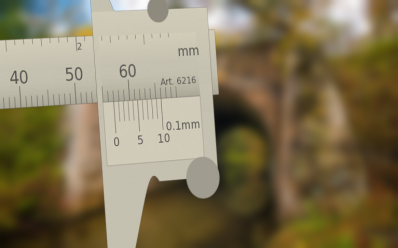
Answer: 57.0mm
